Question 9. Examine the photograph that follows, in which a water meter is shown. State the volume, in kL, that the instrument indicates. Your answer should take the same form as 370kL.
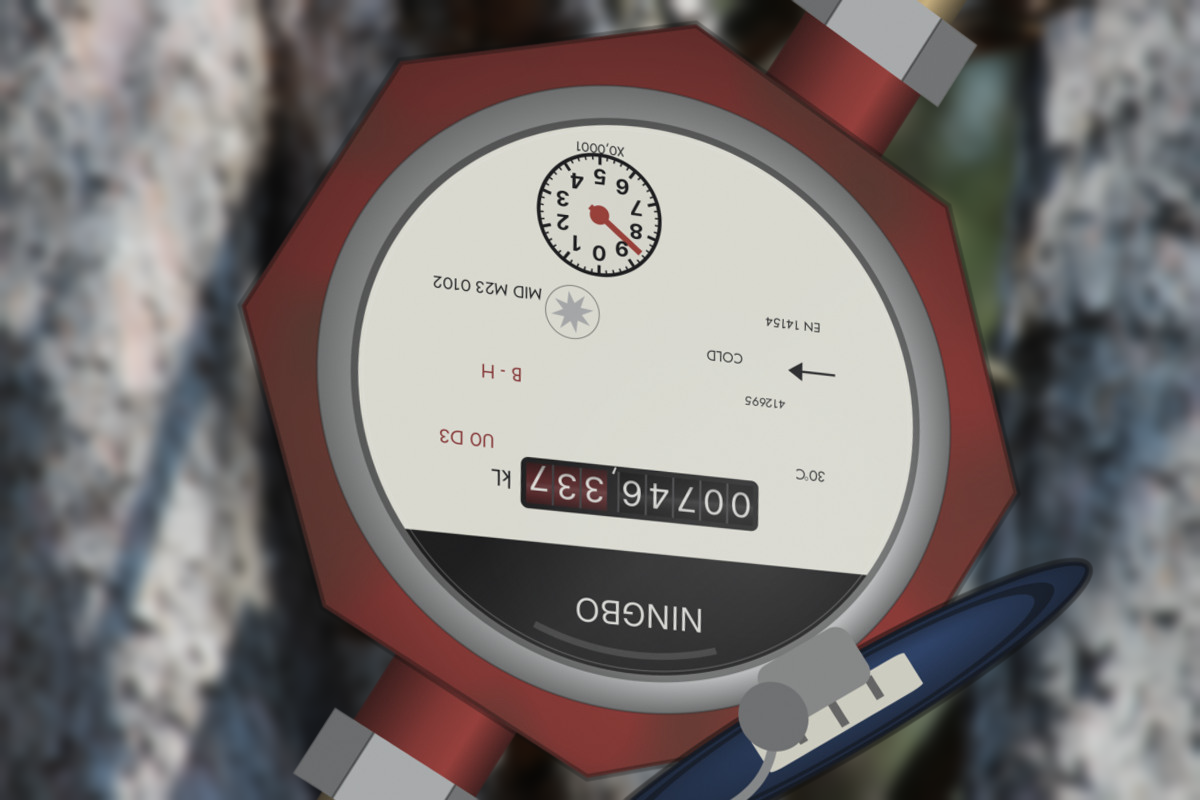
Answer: 746.3368kL
